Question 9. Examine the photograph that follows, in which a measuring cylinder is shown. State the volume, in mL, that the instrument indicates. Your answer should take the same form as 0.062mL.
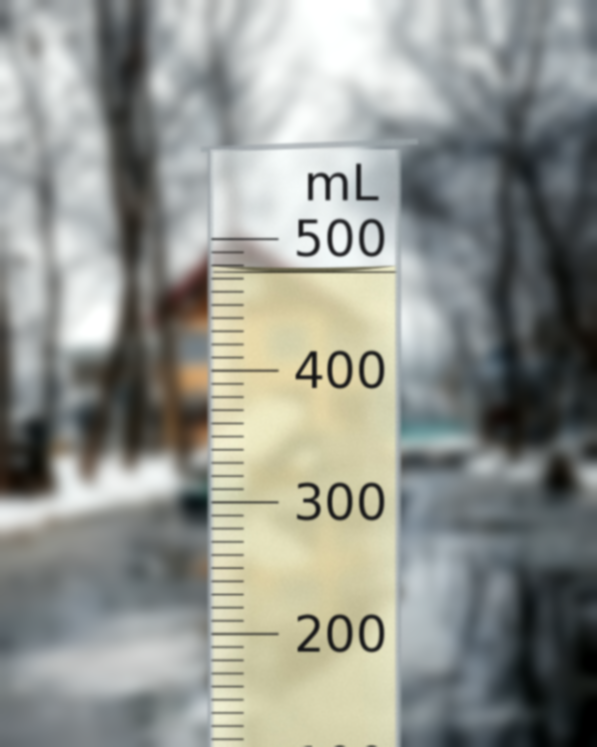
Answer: 475mL
